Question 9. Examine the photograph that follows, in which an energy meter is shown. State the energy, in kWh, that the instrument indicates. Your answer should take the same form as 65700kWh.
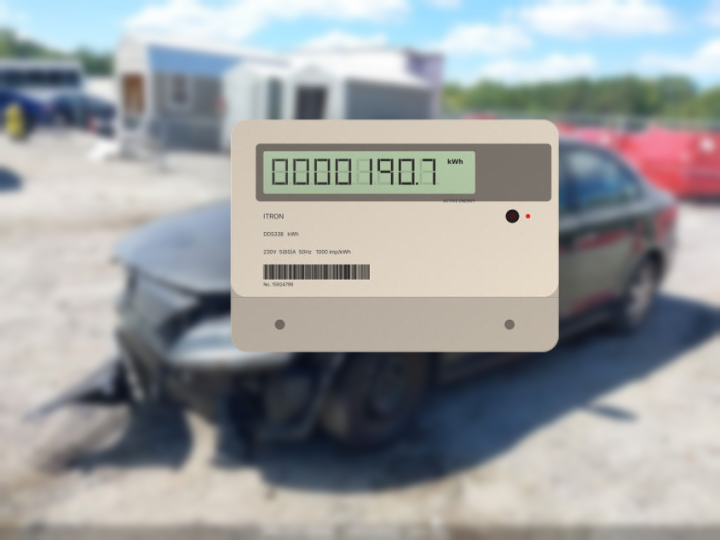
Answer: 190.7kWh
